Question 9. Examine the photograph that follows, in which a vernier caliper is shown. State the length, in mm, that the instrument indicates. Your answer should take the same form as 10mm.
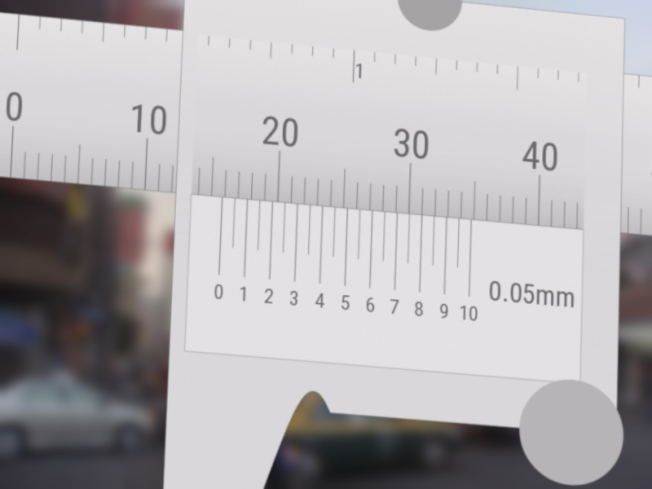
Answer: 15.8mm
